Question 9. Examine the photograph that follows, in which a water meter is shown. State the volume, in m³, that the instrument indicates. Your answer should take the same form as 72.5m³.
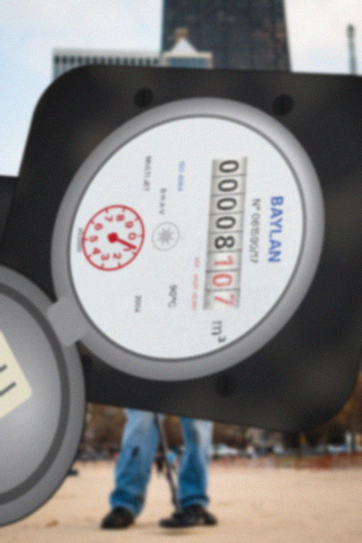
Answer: 8.1070m³
